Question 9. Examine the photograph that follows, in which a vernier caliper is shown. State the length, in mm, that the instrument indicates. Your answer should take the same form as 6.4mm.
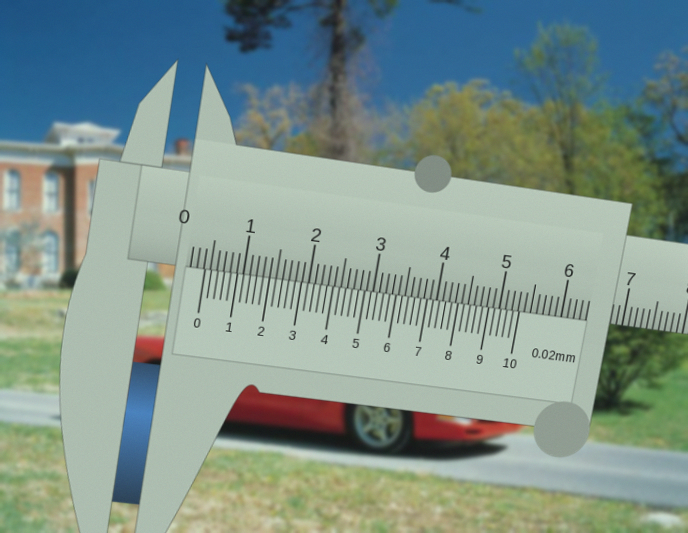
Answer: 4.2mm
